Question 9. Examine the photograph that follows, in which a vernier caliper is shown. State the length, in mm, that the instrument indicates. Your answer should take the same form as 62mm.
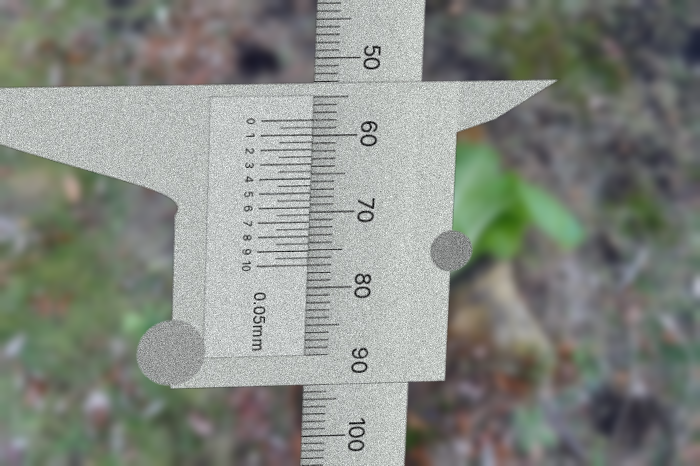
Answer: 58.0mm
